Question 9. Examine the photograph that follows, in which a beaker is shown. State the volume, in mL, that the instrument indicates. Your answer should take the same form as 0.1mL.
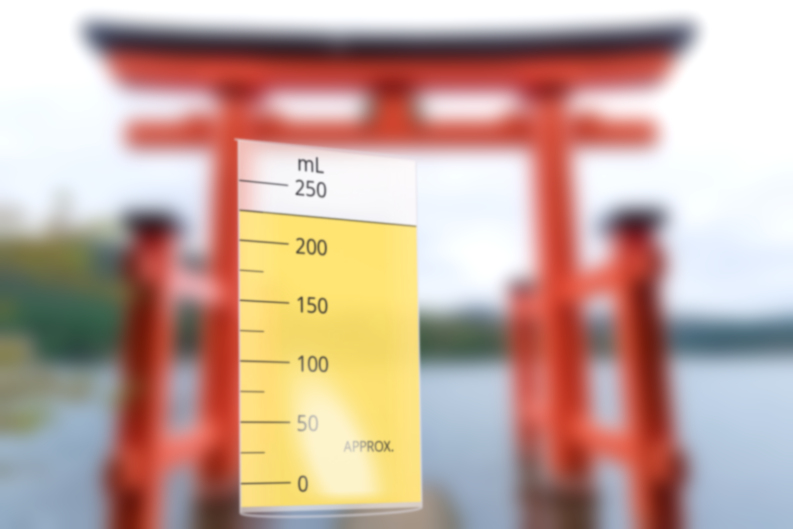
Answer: 225mL
